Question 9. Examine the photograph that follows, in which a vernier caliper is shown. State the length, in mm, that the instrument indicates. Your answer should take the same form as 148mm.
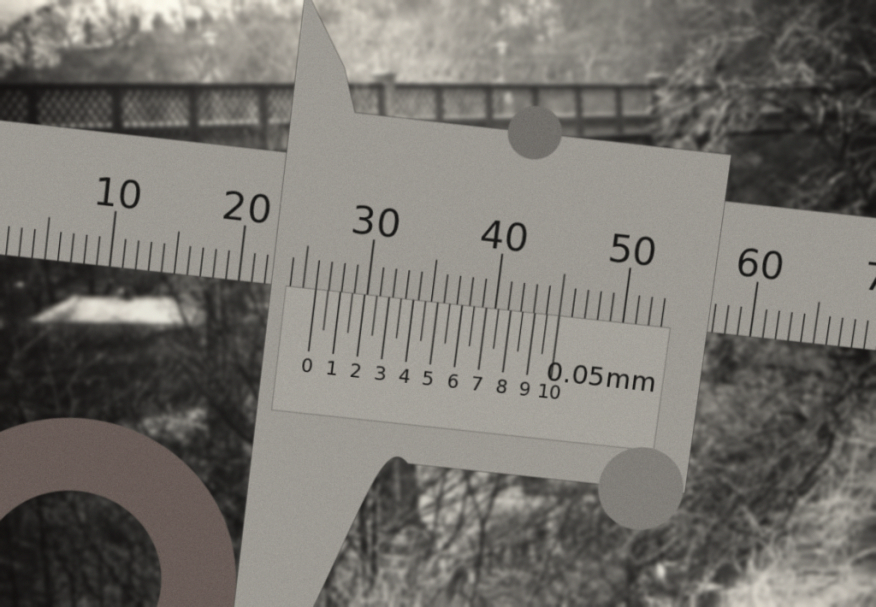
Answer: 26.0mm
